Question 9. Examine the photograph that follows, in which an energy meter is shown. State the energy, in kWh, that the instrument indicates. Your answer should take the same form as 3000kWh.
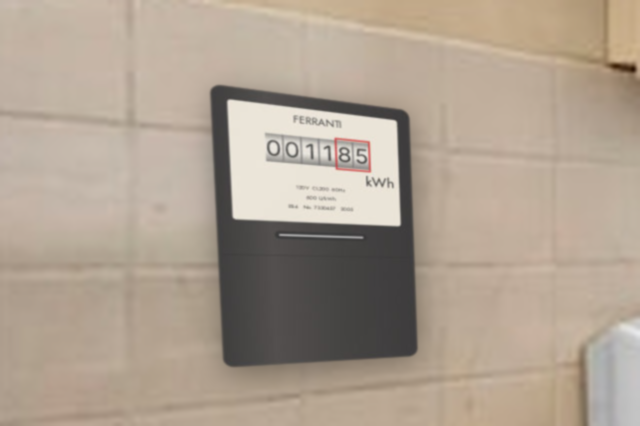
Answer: 11.85kWh
